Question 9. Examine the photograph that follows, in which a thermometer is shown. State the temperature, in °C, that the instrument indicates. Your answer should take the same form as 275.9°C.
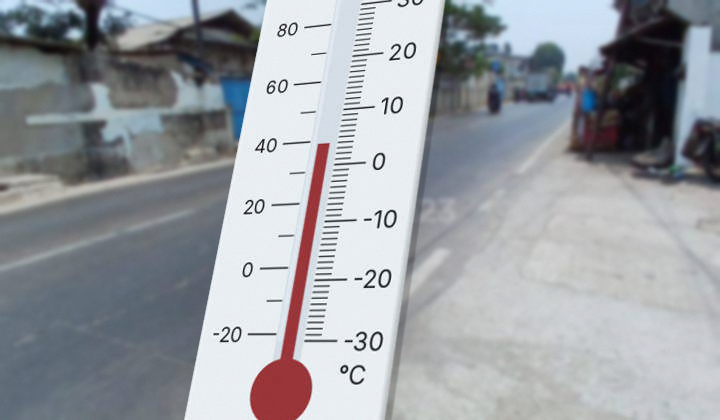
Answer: 4°C
